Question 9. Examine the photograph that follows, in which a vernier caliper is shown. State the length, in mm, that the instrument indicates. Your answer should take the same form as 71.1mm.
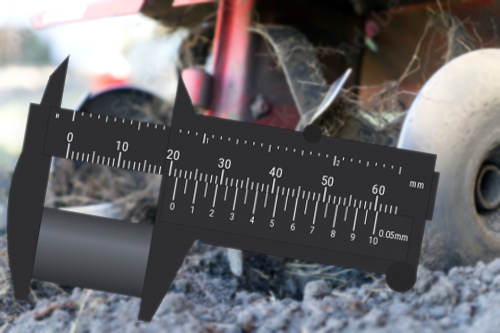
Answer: 21.5mm
